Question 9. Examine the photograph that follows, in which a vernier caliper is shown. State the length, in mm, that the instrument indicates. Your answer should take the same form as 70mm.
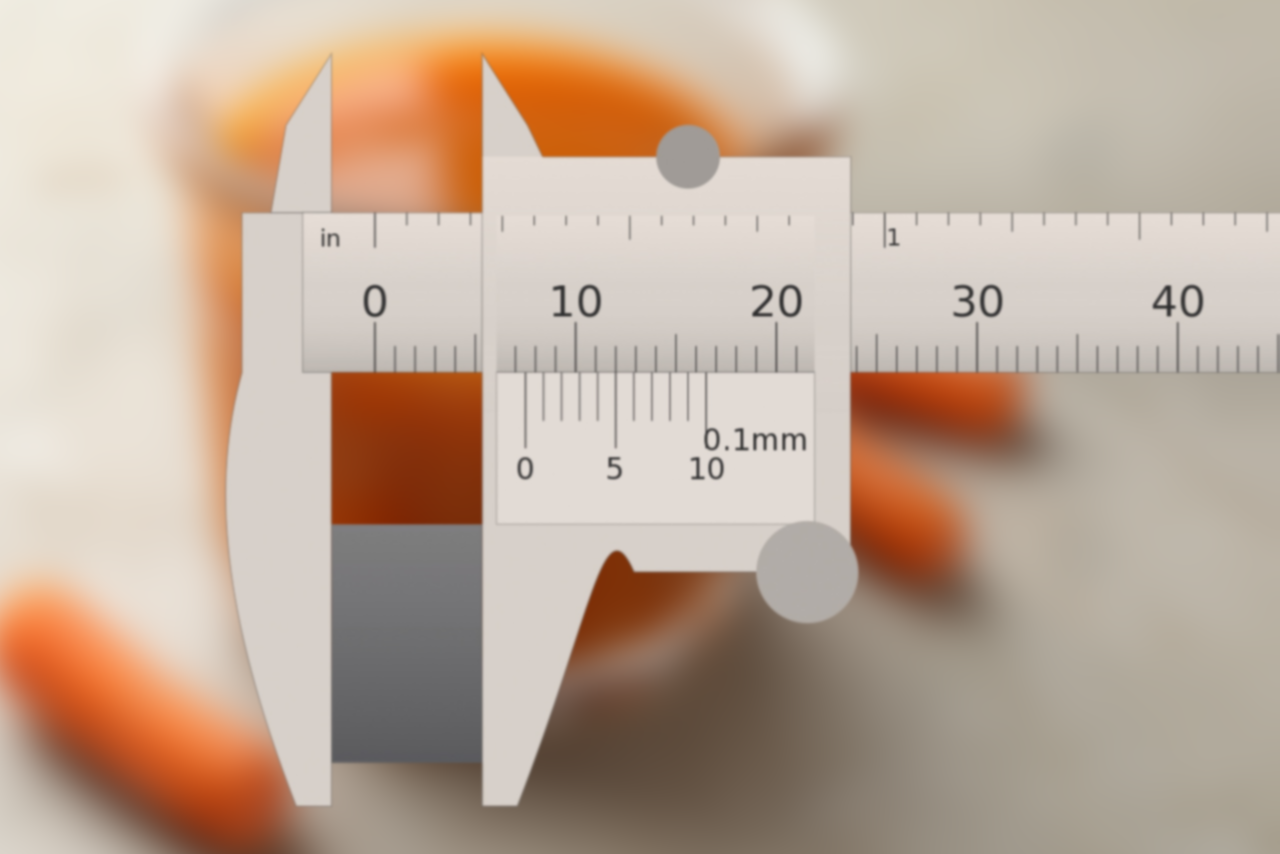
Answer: 7.5mm
